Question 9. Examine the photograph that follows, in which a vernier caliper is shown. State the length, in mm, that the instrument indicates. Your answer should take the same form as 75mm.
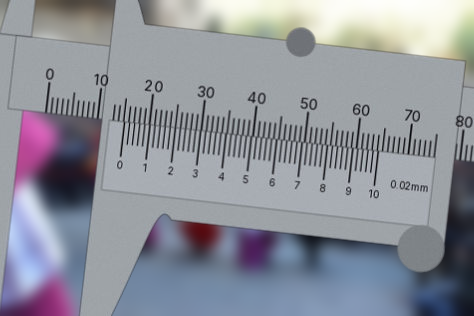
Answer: 15.2mm
